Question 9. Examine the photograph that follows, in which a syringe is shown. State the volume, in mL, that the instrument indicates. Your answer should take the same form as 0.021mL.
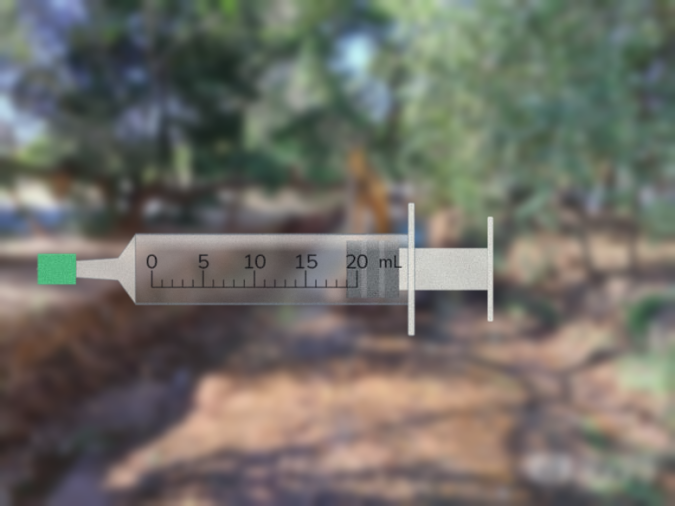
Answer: 19mL
